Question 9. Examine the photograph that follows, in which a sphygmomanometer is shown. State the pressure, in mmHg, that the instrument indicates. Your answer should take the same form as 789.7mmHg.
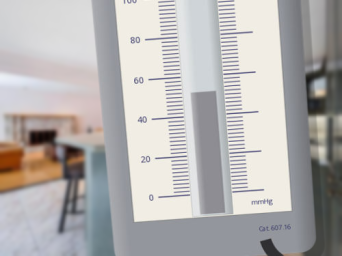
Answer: 52mmHg
